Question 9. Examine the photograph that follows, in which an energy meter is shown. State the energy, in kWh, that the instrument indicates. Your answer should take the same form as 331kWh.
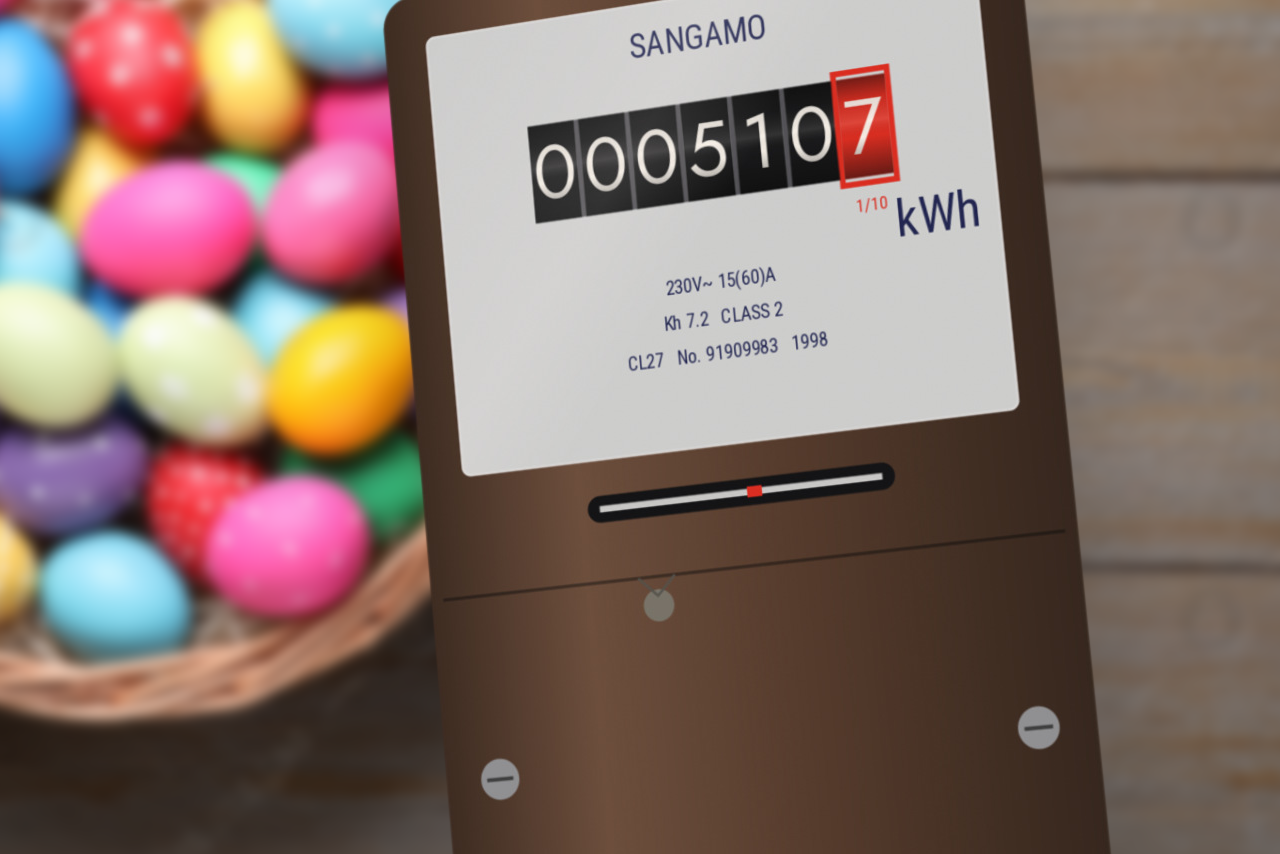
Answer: 510.7kWh
